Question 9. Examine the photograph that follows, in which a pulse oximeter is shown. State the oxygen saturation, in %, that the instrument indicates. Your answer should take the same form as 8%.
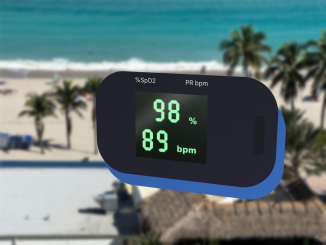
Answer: 98%
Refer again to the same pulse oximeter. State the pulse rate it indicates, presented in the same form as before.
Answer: 89bpm
